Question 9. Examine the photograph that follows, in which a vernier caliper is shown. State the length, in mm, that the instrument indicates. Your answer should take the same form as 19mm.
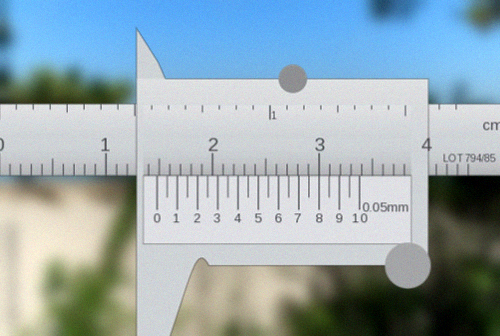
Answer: 14.8mm
